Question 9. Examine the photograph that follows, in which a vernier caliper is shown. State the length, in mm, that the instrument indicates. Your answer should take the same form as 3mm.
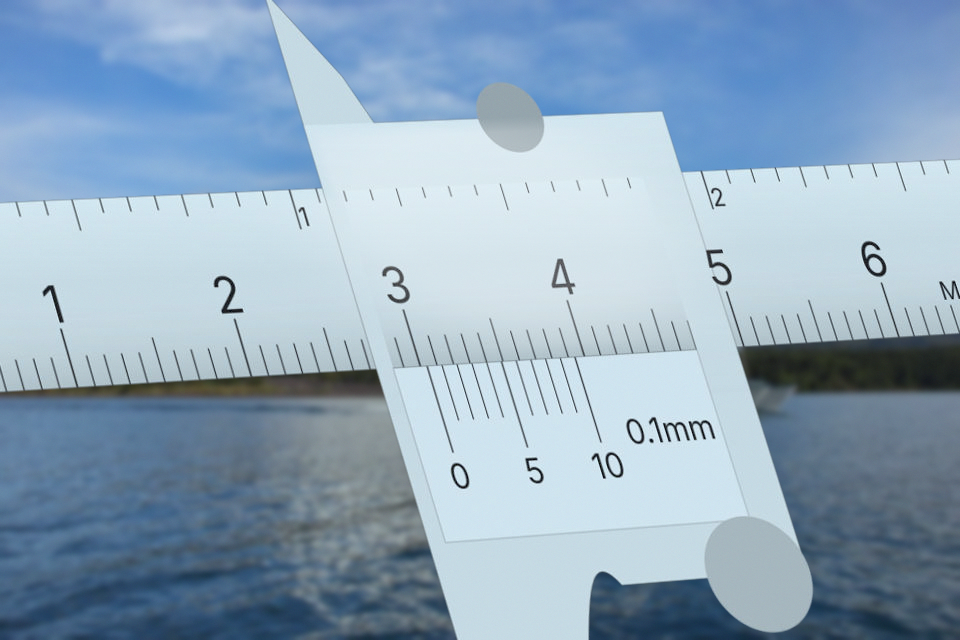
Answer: 30.4mm
